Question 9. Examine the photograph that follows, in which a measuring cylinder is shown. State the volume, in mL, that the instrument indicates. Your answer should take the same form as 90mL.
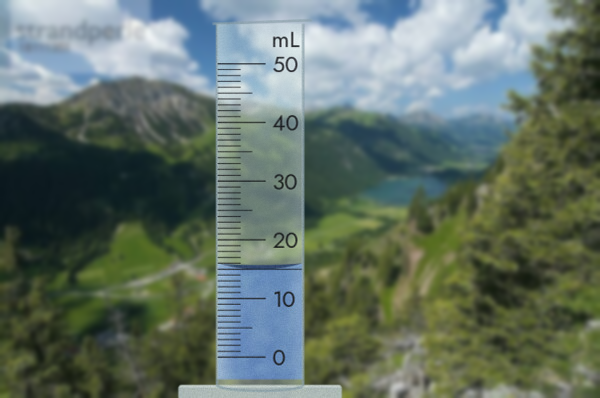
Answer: 15mL
